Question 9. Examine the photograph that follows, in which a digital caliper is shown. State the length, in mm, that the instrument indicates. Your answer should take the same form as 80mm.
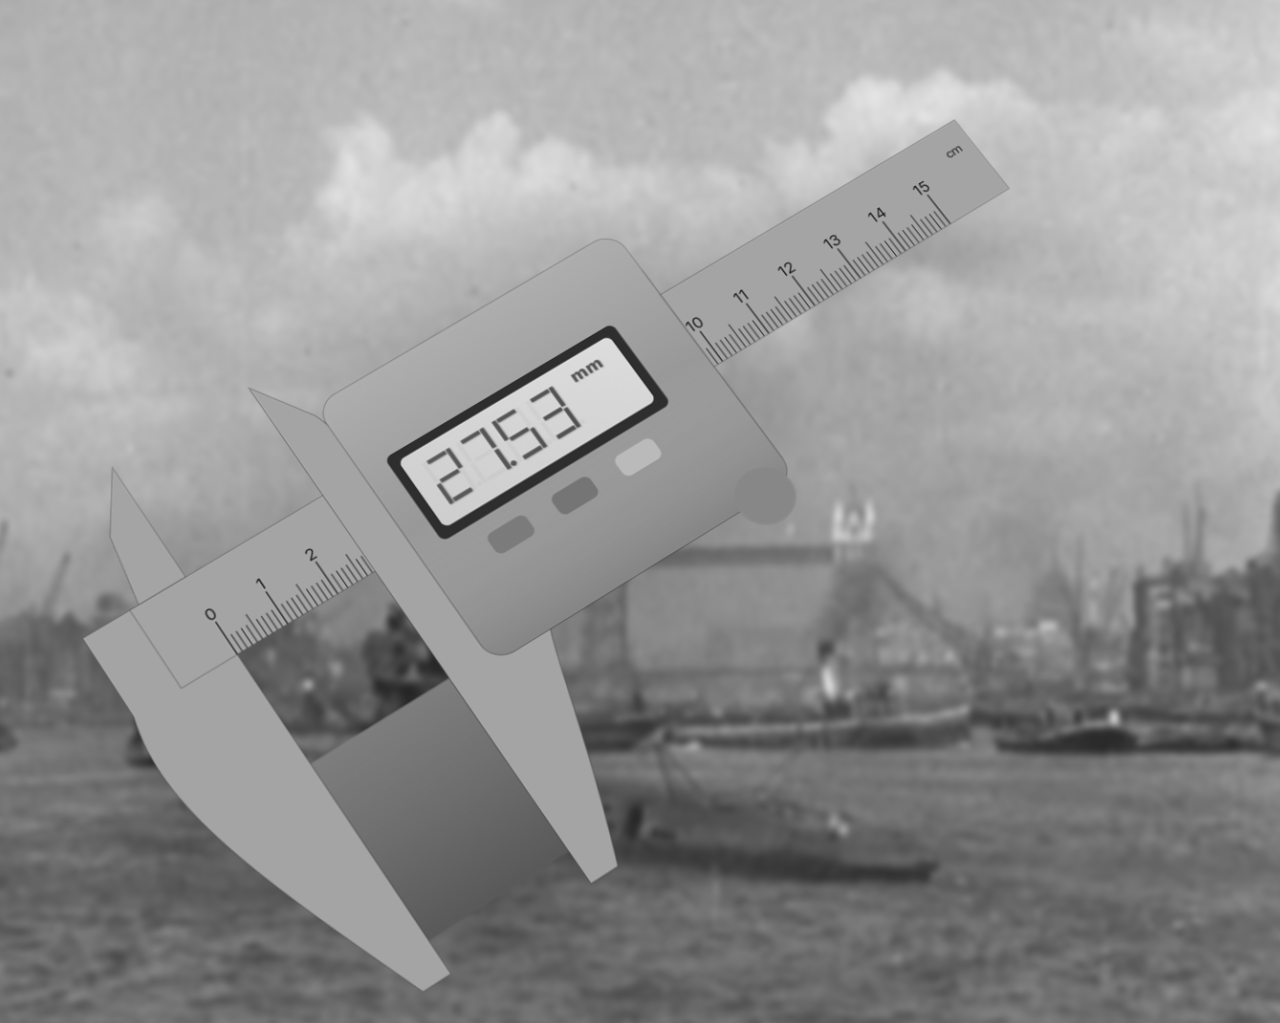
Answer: 27.53mm
